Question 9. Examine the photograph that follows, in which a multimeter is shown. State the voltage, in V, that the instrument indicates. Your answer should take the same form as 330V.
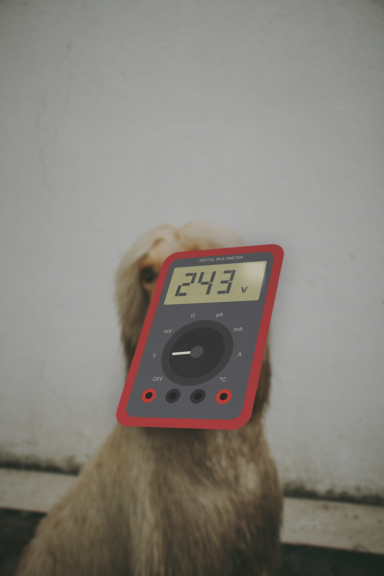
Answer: 243V
